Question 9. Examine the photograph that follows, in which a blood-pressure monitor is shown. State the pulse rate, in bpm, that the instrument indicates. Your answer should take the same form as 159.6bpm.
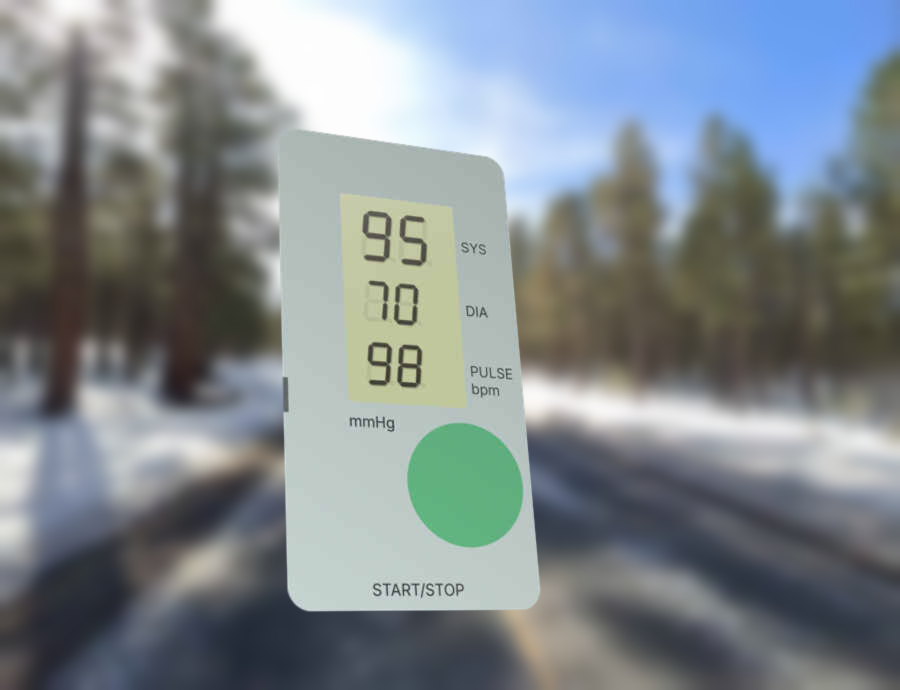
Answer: 98bpm
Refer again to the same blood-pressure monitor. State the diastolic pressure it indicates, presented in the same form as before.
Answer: 70mmHg
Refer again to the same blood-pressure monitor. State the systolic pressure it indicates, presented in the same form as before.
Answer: 95mmHg
